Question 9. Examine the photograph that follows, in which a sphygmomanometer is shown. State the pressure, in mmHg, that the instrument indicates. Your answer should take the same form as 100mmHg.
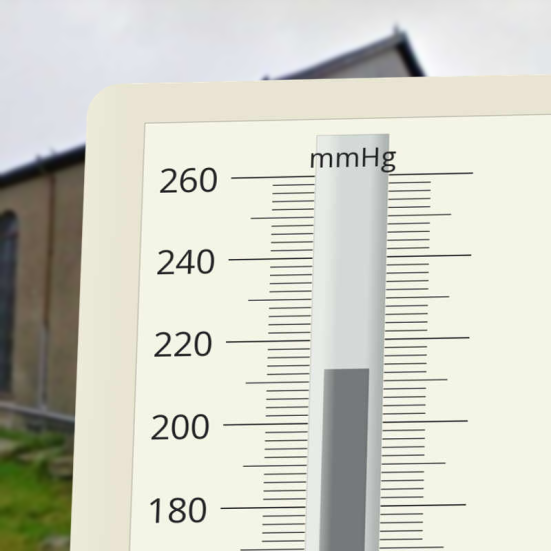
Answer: 213mmHg
